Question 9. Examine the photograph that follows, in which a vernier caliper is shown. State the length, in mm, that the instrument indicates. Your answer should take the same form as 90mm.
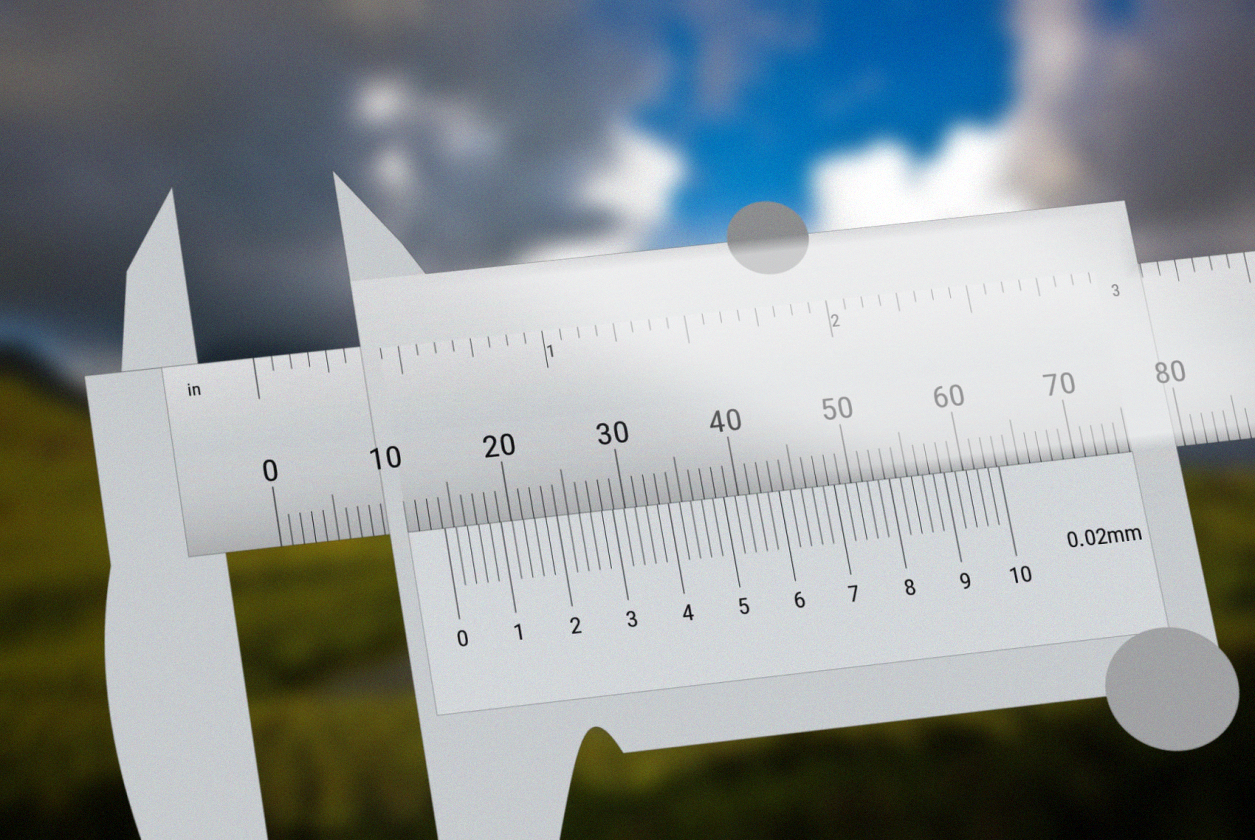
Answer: 14.2mm
